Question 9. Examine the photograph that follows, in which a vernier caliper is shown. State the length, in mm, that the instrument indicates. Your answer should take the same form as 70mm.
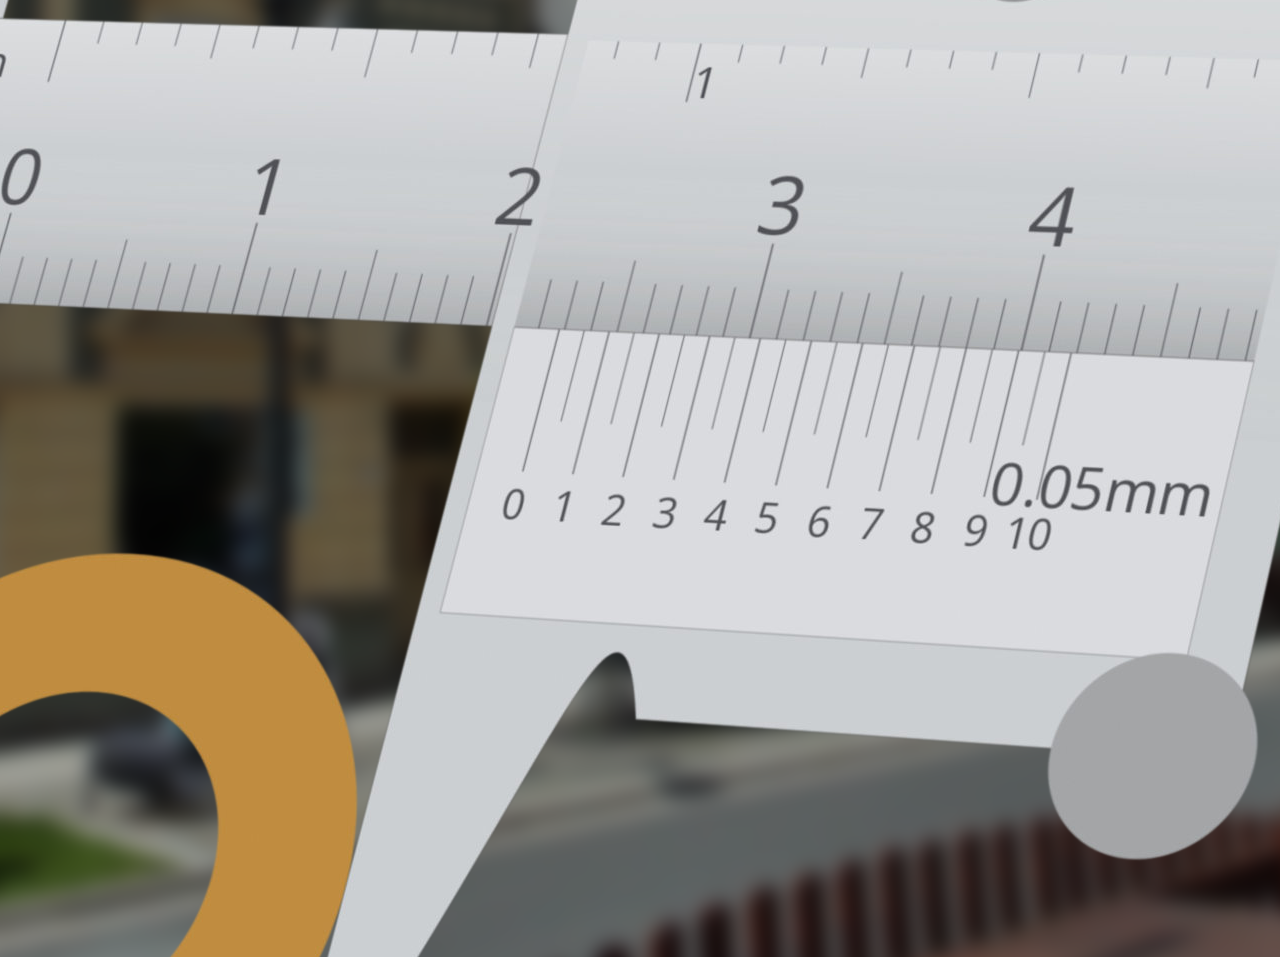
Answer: 22.8mm
